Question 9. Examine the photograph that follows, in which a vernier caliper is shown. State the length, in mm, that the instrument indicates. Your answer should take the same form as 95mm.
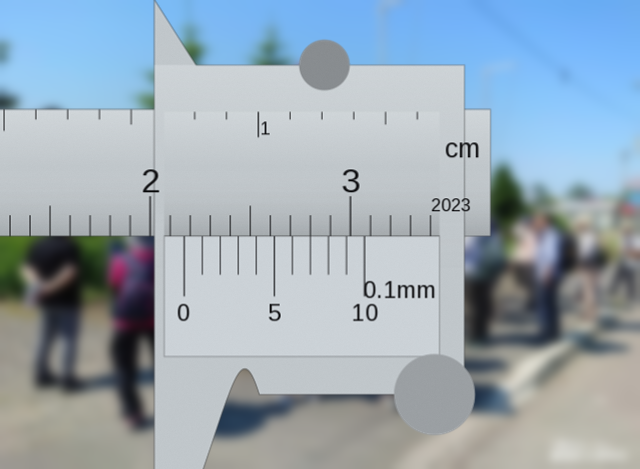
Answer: 21.7mm
